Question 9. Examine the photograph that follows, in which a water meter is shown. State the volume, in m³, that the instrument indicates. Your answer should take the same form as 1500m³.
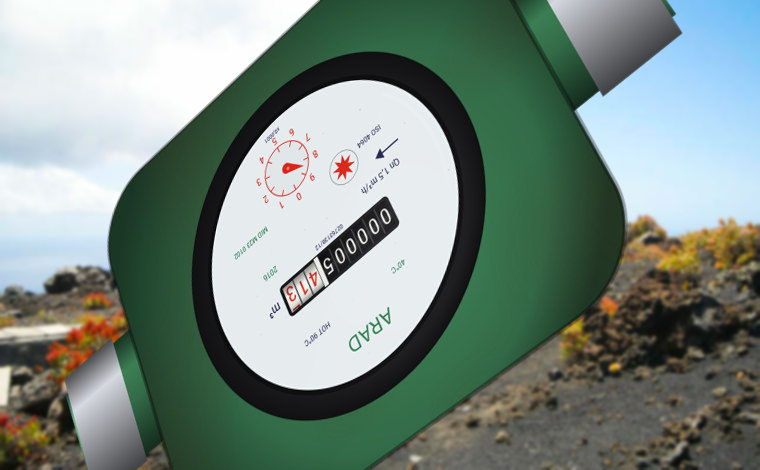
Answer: 5.4128m³
